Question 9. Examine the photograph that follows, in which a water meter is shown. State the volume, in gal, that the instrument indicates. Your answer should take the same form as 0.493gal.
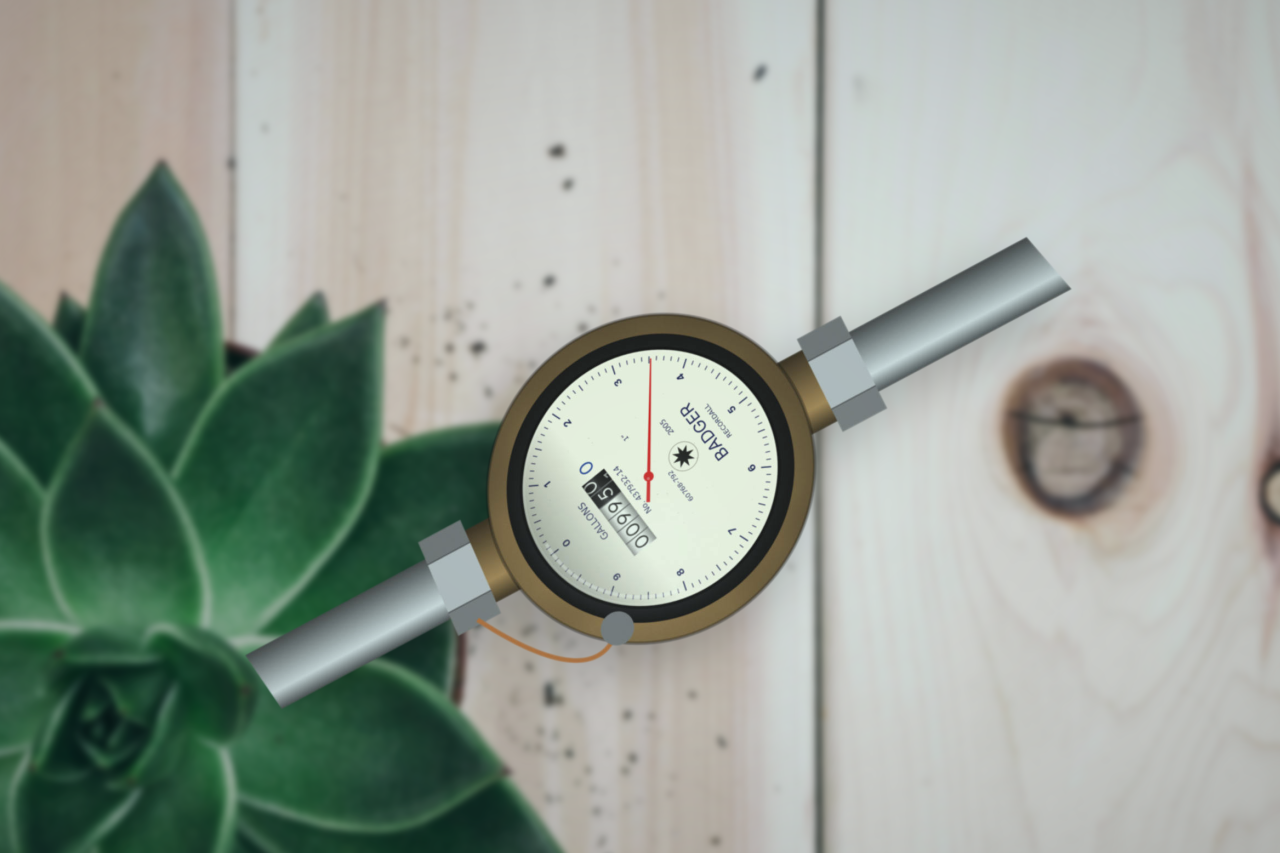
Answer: 99503.5gal
